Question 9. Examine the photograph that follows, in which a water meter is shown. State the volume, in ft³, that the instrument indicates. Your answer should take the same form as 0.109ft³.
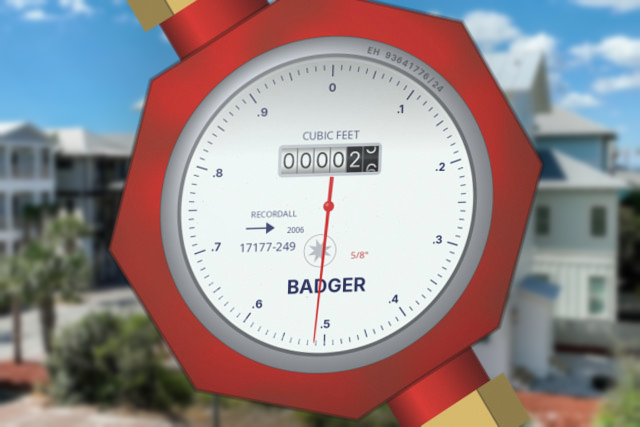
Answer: 25.51ft³
